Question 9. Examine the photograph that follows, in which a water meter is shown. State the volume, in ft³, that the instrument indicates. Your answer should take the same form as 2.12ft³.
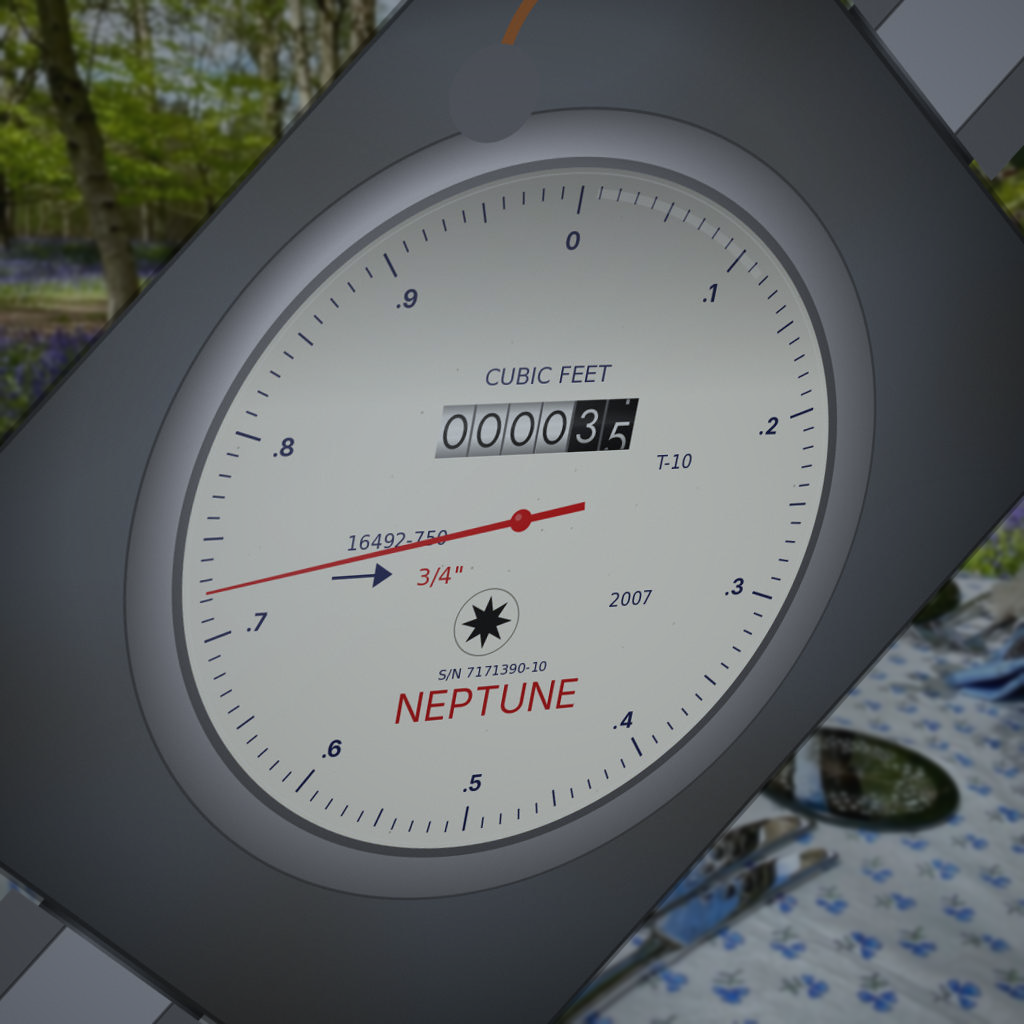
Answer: 34.72ft³
